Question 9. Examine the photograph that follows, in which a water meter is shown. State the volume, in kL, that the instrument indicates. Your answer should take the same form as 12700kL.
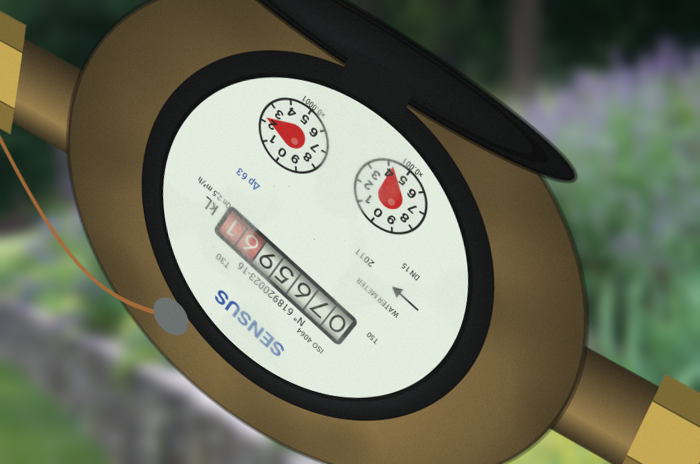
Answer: 7659.6142kL
